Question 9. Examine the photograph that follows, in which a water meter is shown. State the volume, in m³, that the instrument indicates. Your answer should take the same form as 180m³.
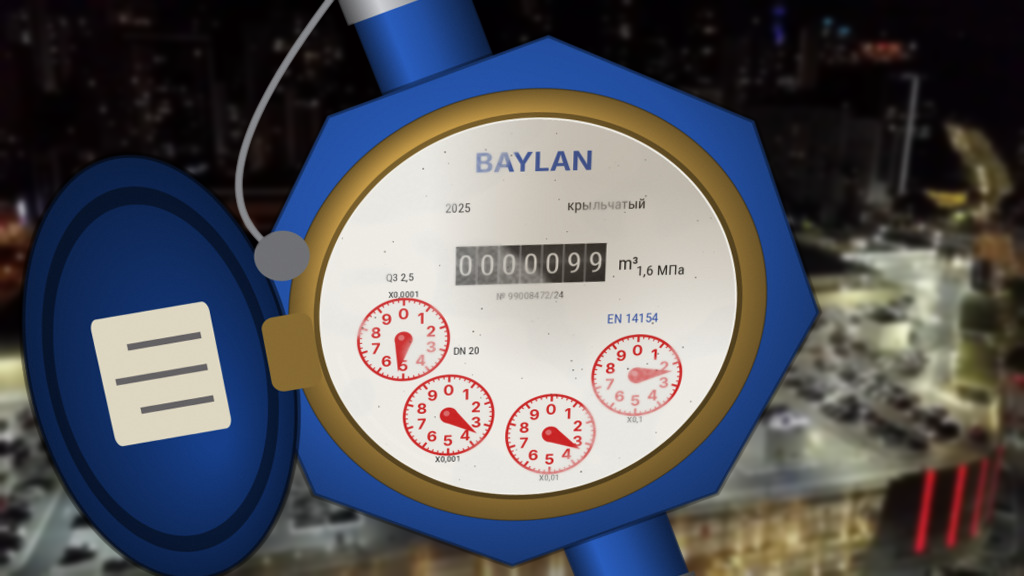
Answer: 99.2335m³
